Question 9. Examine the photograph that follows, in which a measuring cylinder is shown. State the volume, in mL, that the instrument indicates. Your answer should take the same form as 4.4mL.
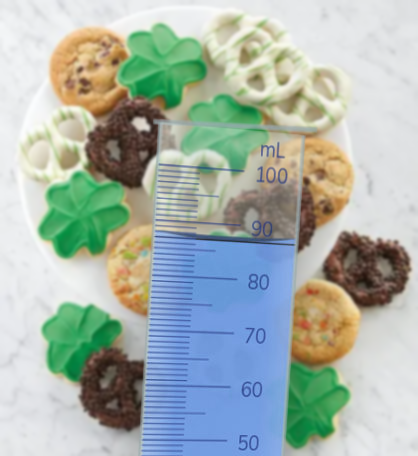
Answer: 87mL
